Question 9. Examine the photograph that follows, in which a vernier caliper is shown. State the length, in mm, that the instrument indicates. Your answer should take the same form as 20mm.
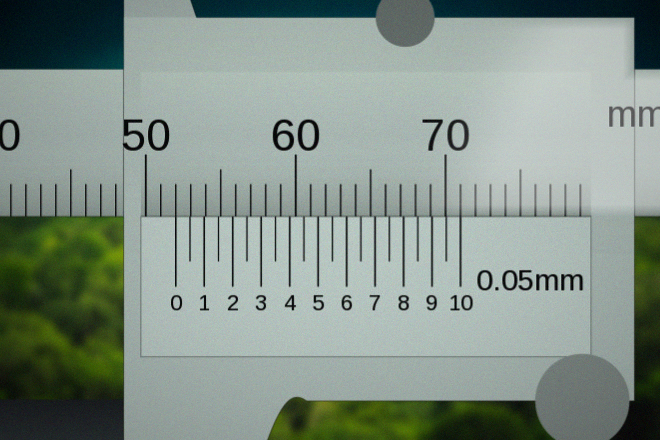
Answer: 52.0mm
